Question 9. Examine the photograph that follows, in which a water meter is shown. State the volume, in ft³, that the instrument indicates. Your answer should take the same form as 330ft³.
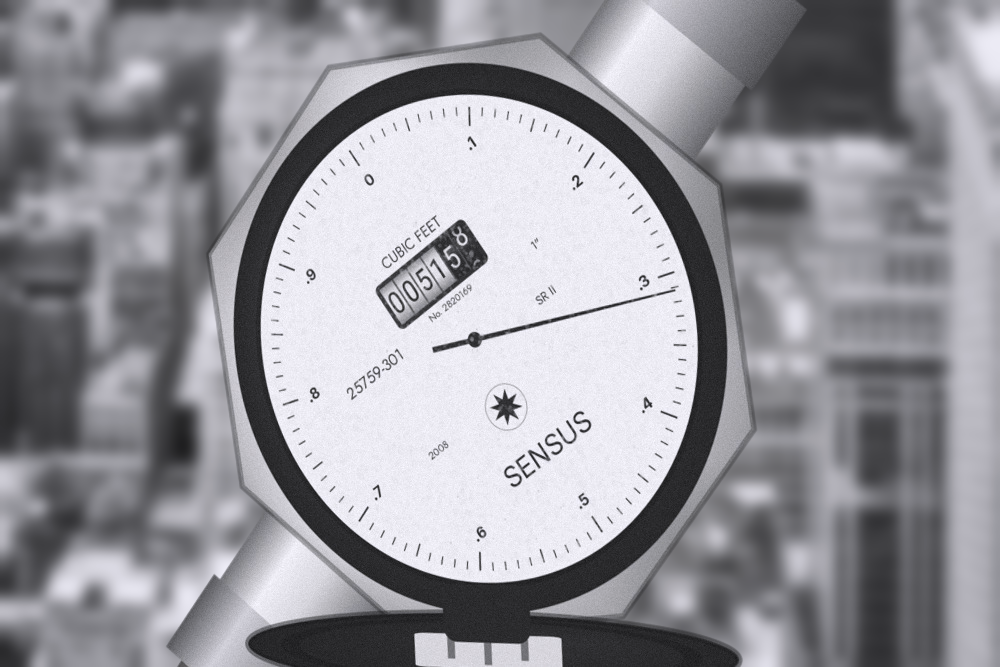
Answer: 5158.31ft³
